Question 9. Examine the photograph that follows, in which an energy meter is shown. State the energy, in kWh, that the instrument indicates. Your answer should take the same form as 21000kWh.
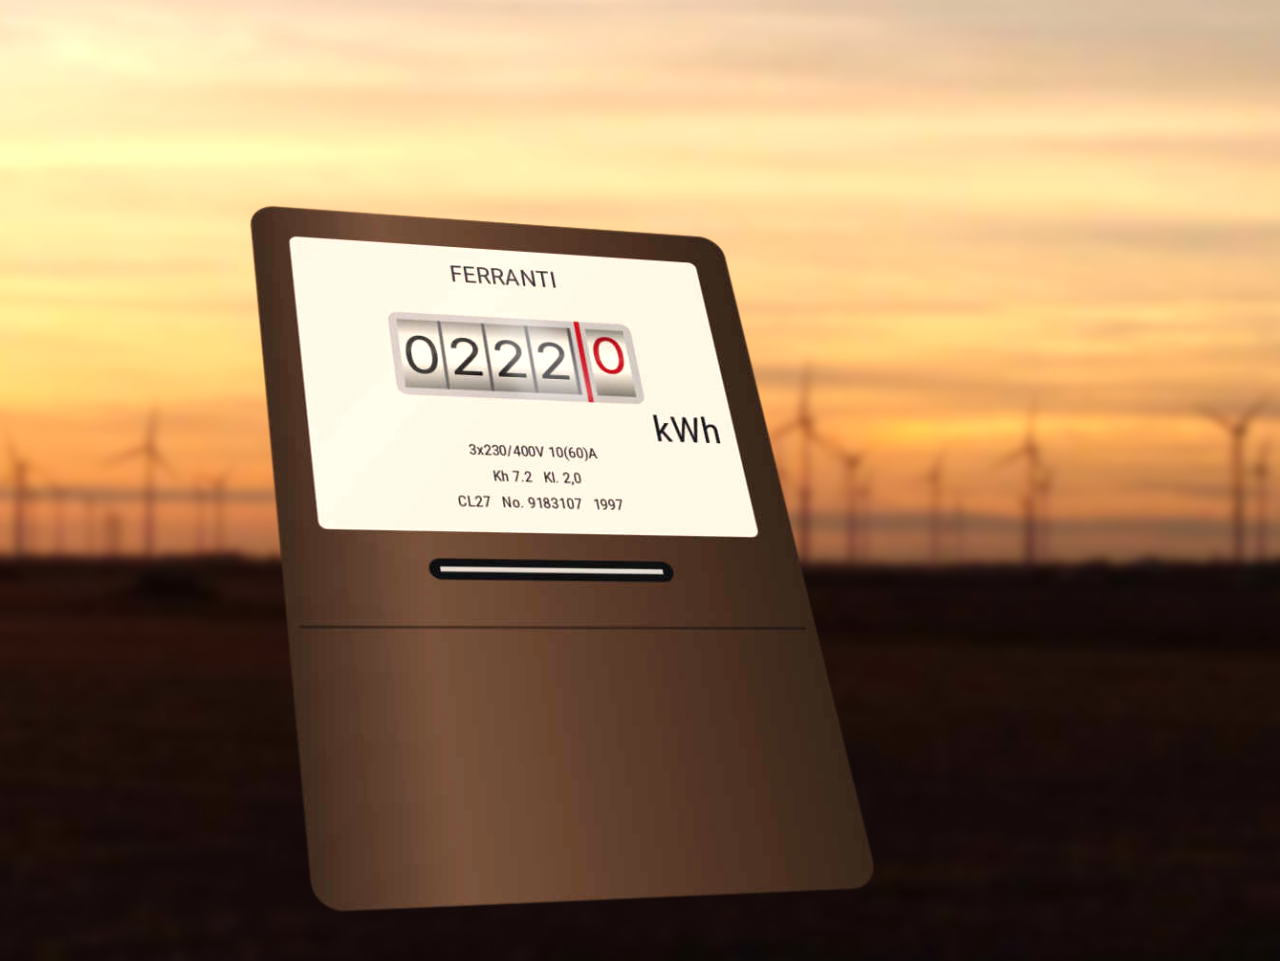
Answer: 222.0kWh
